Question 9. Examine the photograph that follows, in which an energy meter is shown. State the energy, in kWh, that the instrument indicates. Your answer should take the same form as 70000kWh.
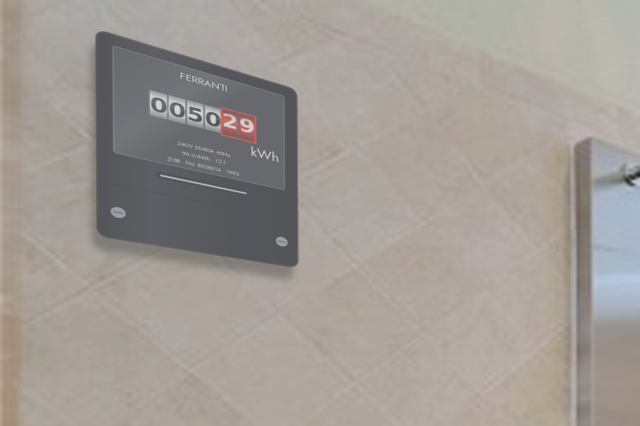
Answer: 50.29kWh
